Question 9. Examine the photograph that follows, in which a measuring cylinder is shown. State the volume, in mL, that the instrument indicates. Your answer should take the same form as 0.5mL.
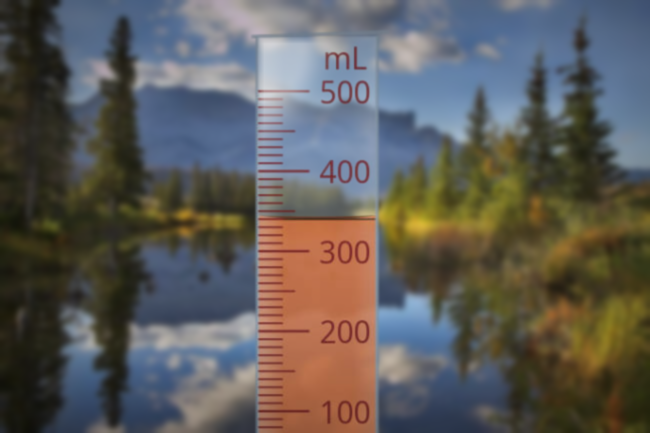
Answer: 340mL
